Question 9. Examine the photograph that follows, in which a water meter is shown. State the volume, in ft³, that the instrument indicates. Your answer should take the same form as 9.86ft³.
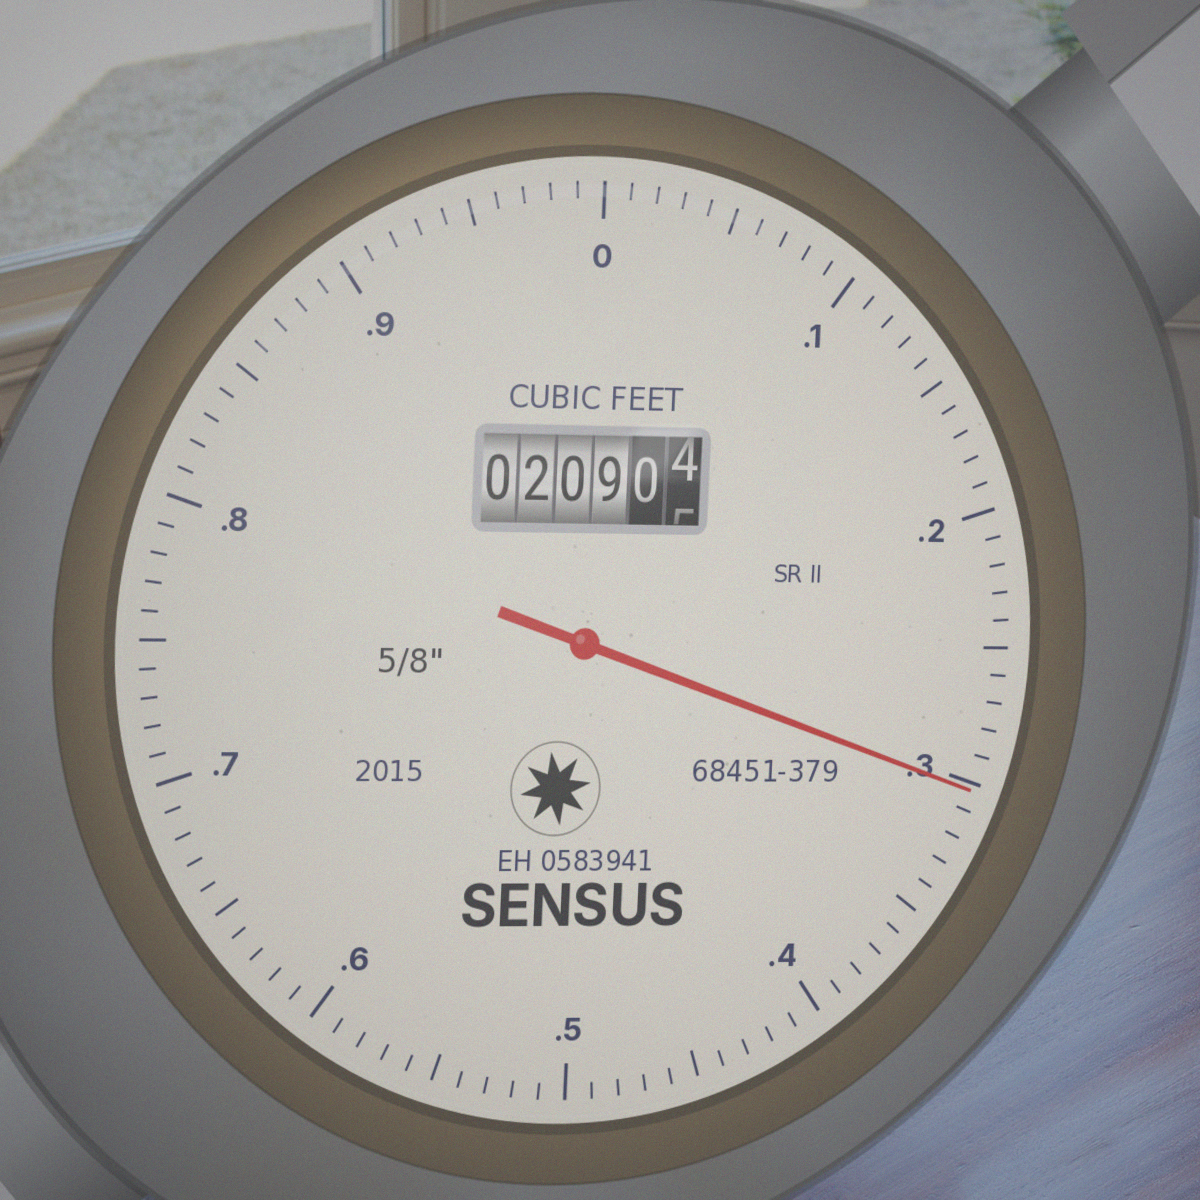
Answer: 20904.30ft³
